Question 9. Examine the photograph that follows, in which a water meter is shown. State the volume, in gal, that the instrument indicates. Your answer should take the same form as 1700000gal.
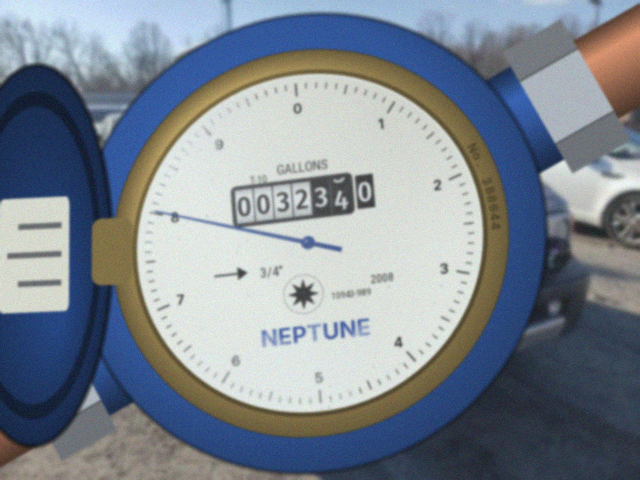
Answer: 32338.0gal
